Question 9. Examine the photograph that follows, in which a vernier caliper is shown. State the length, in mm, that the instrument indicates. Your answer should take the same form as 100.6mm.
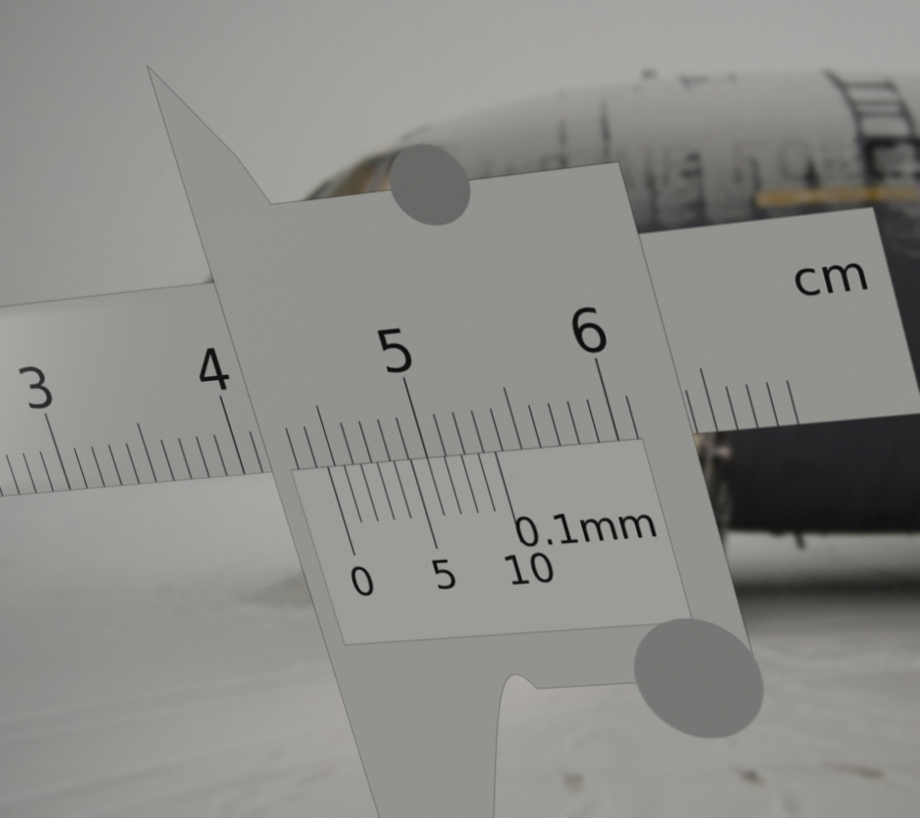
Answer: 44.6mm
